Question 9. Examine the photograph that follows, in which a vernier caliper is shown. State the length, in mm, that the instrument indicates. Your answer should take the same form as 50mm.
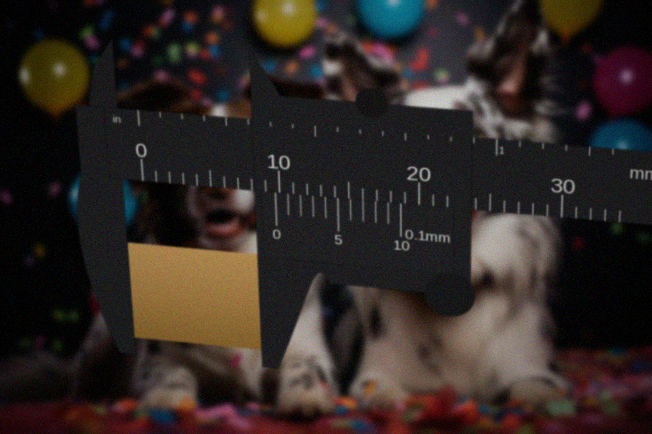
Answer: 9.7mm
